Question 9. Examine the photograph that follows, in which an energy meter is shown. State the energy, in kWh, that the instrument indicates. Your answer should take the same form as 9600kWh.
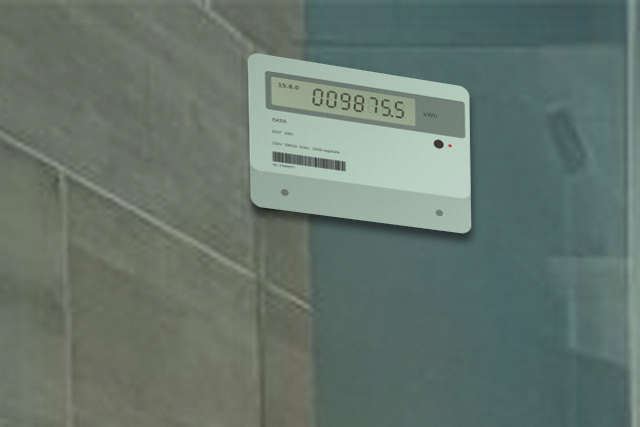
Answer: 9875.5kWh
